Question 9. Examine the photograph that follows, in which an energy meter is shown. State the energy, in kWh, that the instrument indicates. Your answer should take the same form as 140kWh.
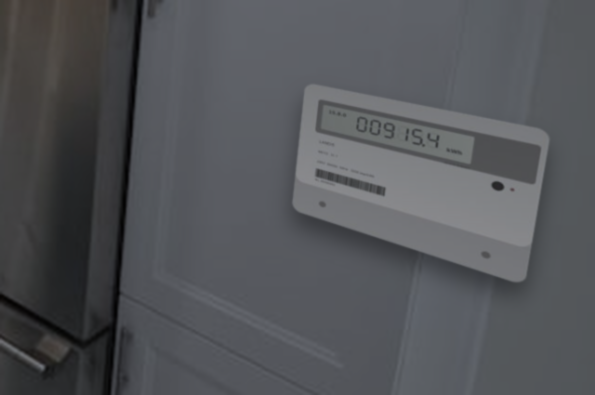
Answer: 915.4kWh
